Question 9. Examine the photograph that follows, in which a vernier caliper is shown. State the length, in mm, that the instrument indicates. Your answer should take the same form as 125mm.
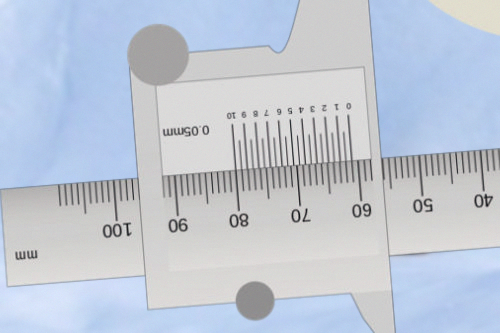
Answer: 61.0mm
